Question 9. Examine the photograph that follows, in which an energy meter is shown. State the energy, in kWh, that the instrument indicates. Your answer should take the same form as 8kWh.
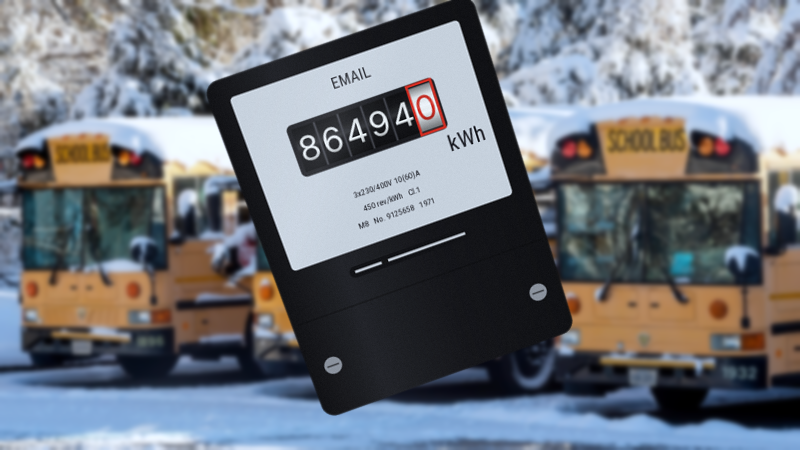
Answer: 86494.0kWh
